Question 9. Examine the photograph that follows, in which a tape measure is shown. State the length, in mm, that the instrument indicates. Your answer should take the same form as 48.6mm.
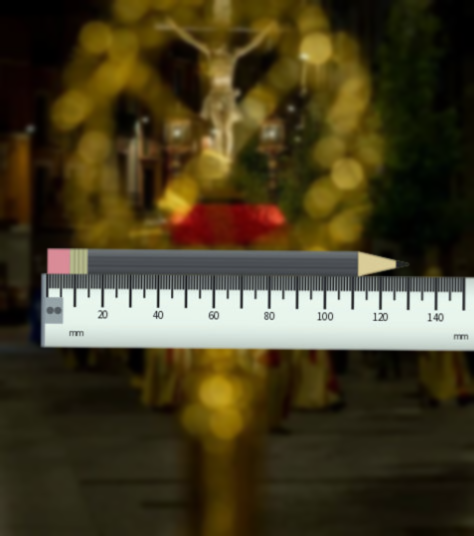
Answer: 130mm
